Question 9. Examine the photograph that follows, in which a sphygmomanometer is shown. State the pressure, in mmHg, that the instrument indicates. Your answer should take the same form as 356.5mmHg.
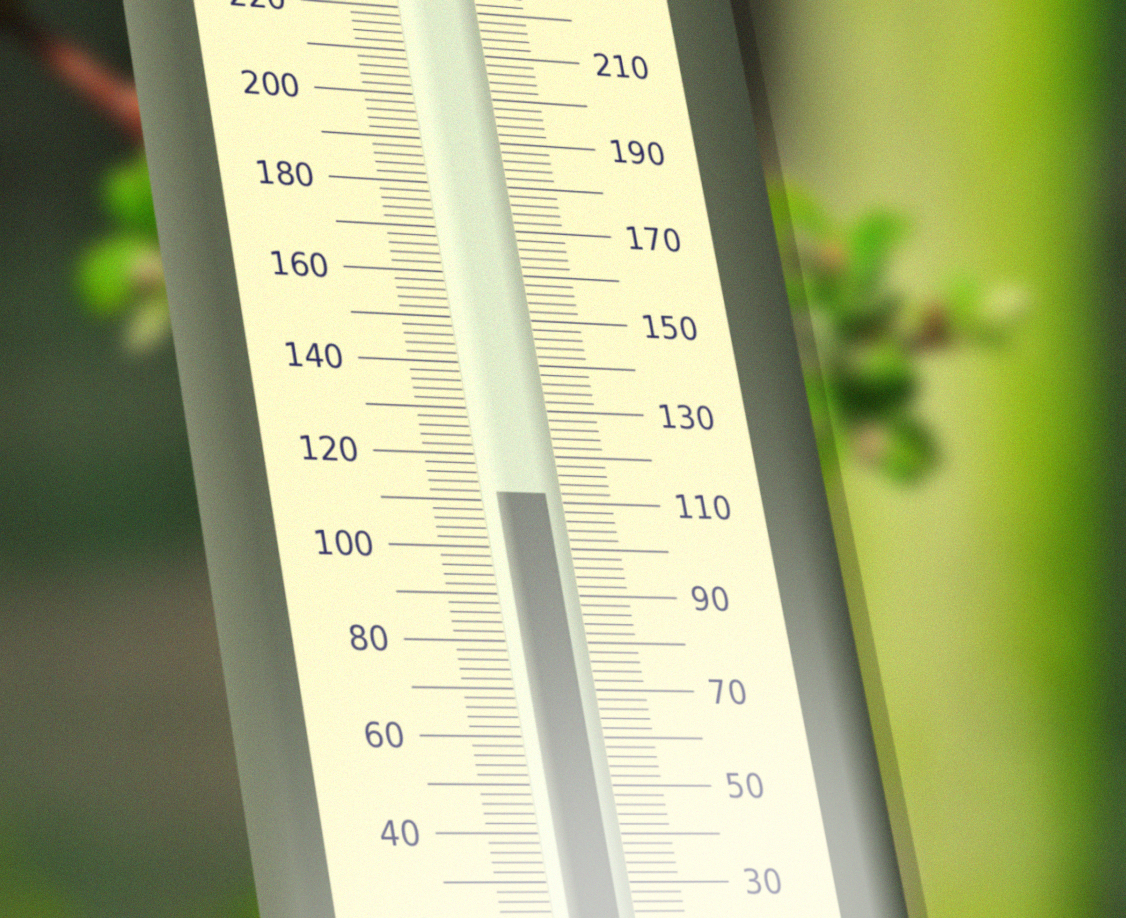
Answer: 112mmHg
